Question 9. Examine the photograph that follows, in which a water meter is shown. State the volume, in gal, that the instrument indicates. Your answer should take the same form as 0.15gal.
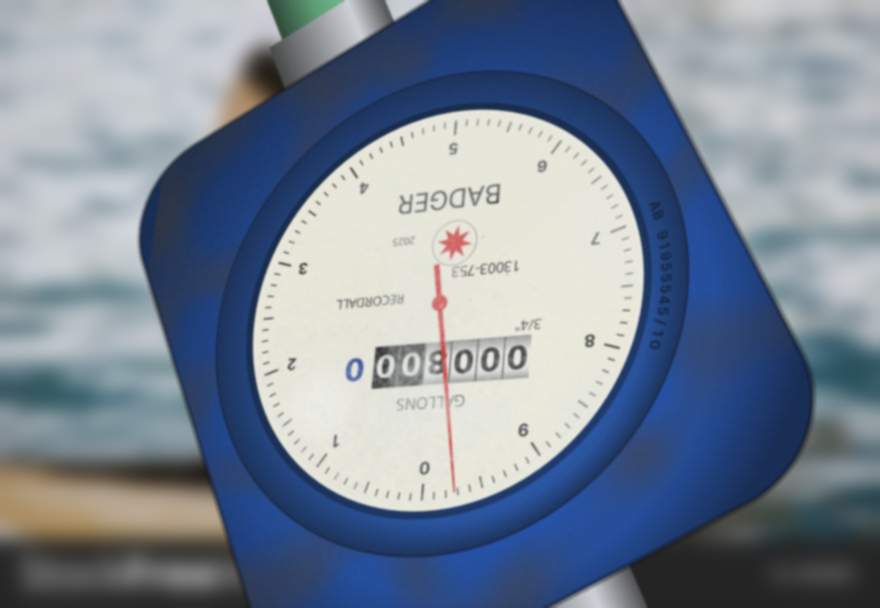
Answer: 7999.7gal
